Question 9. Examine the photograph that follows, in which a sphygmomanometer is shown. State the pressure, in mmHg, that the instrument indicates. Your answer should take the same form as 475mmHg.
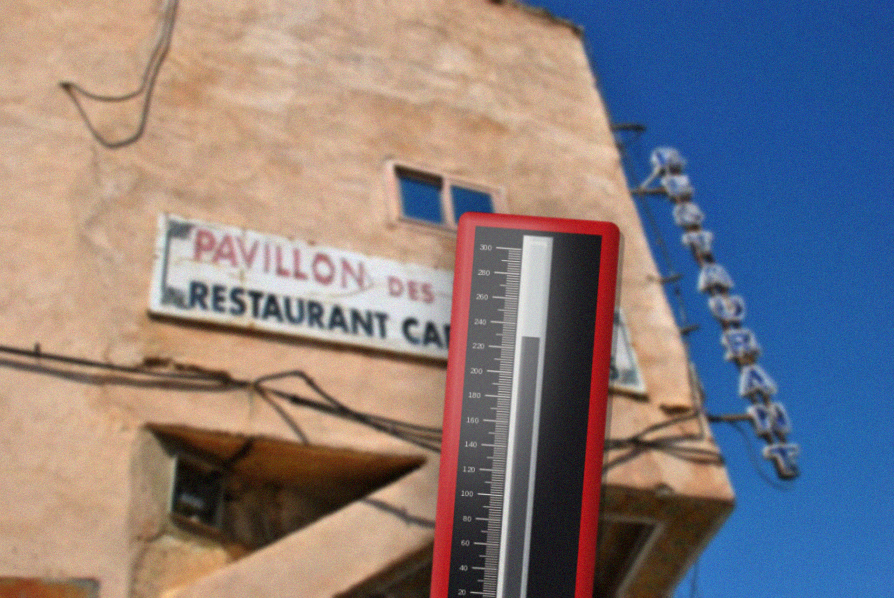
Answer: 230mmHg
